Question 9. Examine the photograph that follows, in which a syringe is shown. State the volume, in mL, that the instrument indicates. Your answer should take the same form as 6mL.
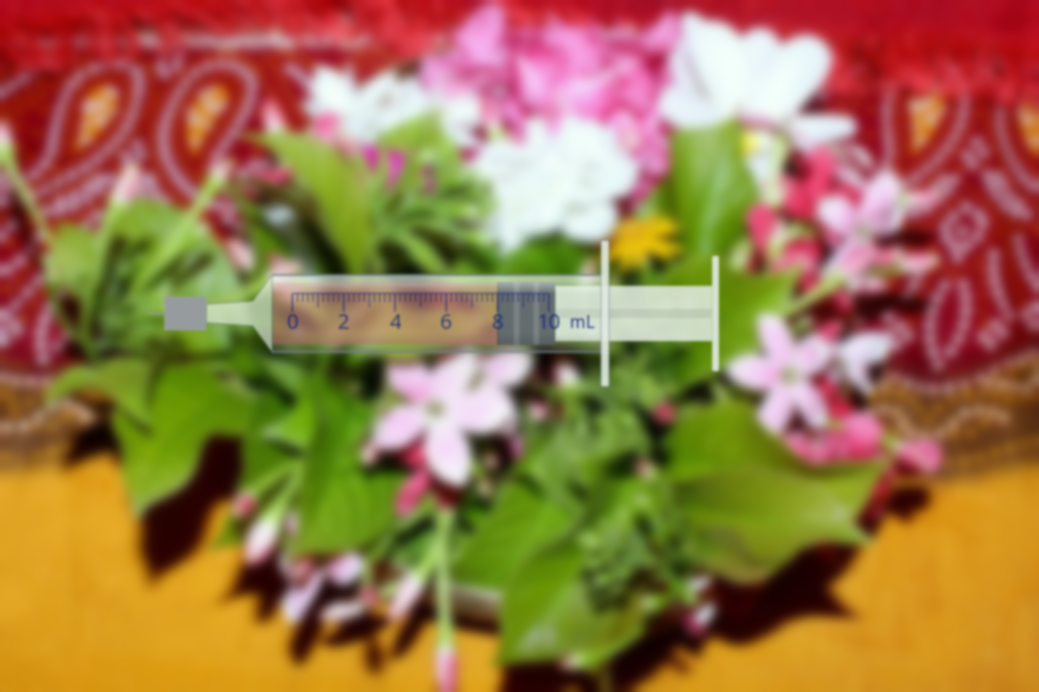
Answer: 8mL
